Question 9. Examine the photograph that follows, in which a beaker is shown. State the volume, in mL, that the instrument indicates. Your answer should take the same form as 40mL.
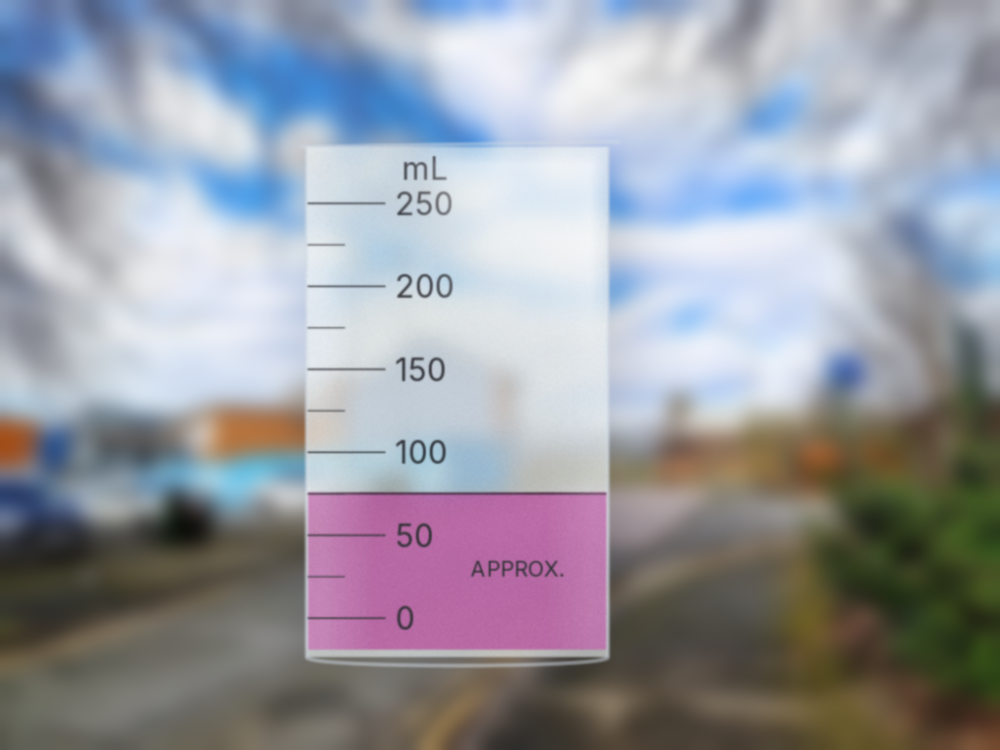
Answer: 75mL
